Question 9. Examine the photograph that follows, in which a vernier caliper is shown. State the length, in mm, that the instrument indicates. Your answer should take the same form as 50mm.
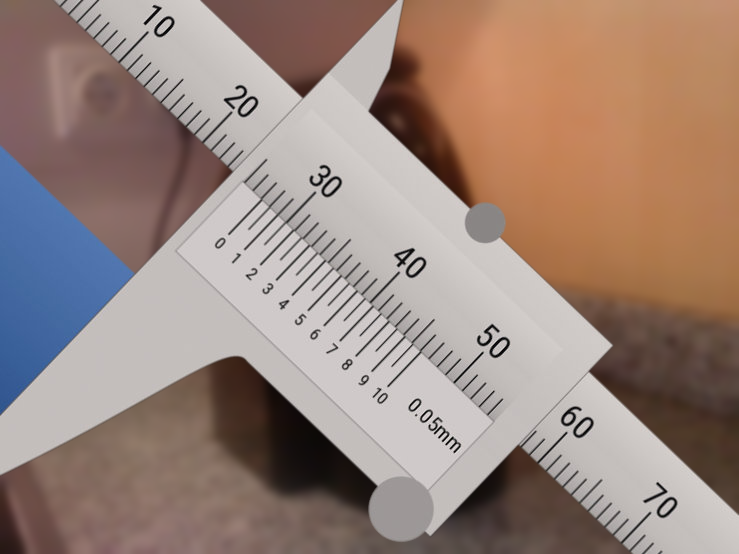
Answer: 27.1mm
